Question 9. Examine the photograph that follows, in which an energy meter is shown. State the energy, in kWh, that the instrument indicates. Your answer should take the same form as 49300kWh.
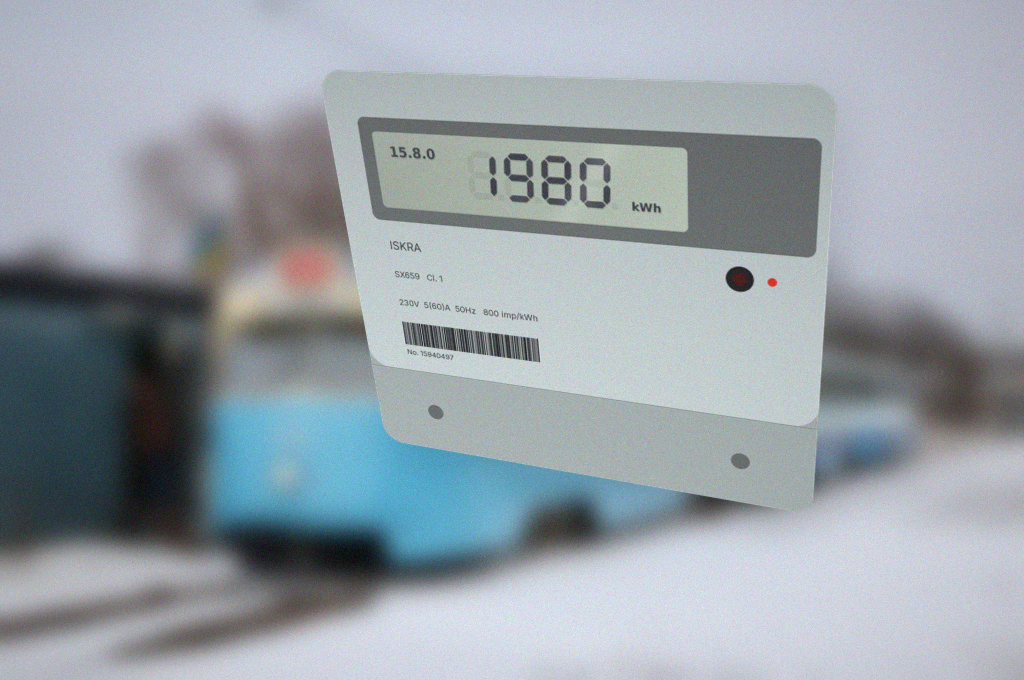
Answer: 1980kWh
